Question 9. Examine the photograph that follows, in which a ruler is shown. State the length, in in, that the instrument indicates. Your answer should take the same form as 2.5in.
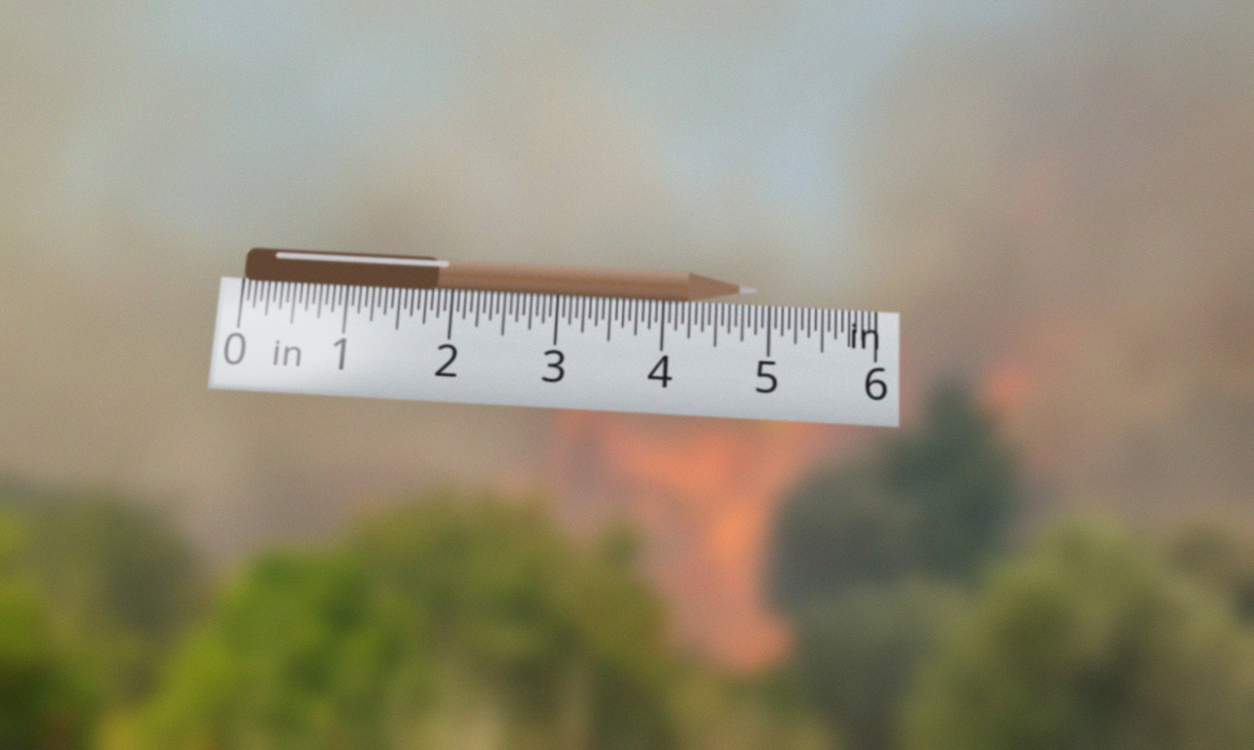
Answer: 4.875in
